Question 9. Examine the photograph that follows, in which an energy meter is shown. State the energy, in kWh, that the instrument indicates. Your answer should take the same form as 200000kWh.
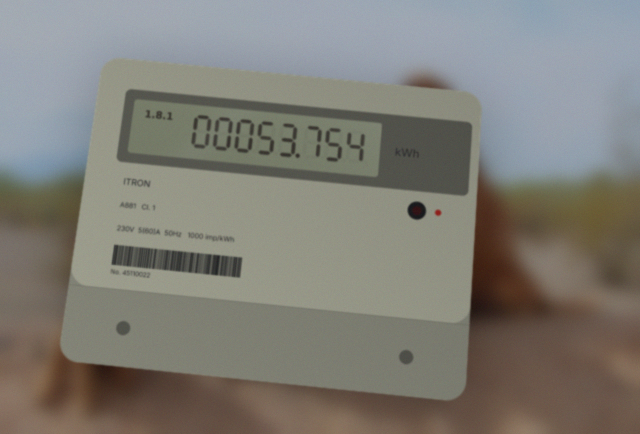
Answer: 53.754kWh
